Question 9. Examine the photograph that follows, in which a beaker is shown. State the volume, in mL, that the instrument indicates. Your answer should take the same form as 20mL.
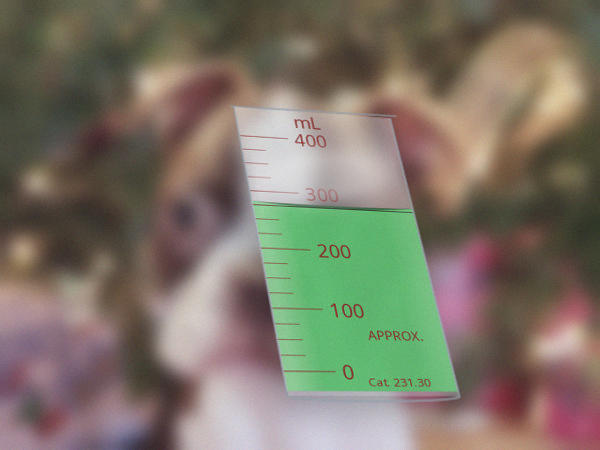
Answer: 275mL
